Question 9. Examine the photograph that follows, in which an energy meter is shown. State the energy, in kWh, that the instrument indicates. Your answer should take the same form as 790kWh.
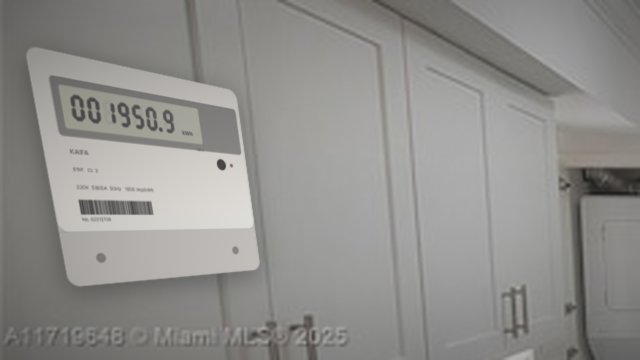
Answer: 1950.9kWh
